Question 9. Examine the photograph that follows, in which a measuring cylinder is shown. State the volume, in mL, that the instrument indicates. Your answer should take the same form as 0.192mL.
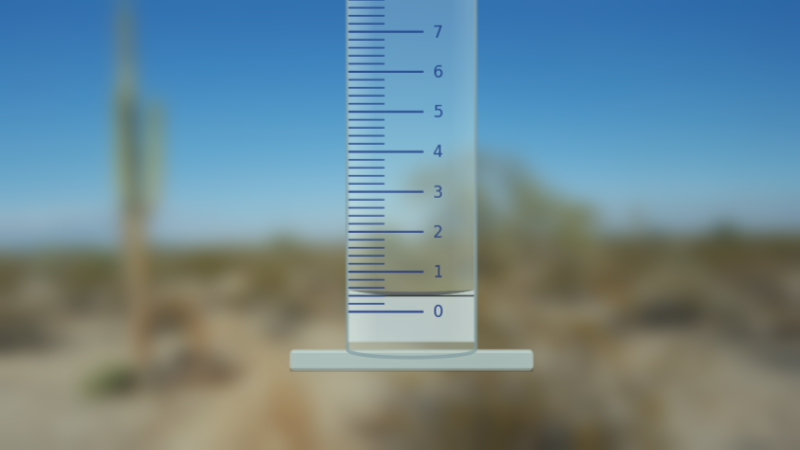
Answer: 0.4mL
